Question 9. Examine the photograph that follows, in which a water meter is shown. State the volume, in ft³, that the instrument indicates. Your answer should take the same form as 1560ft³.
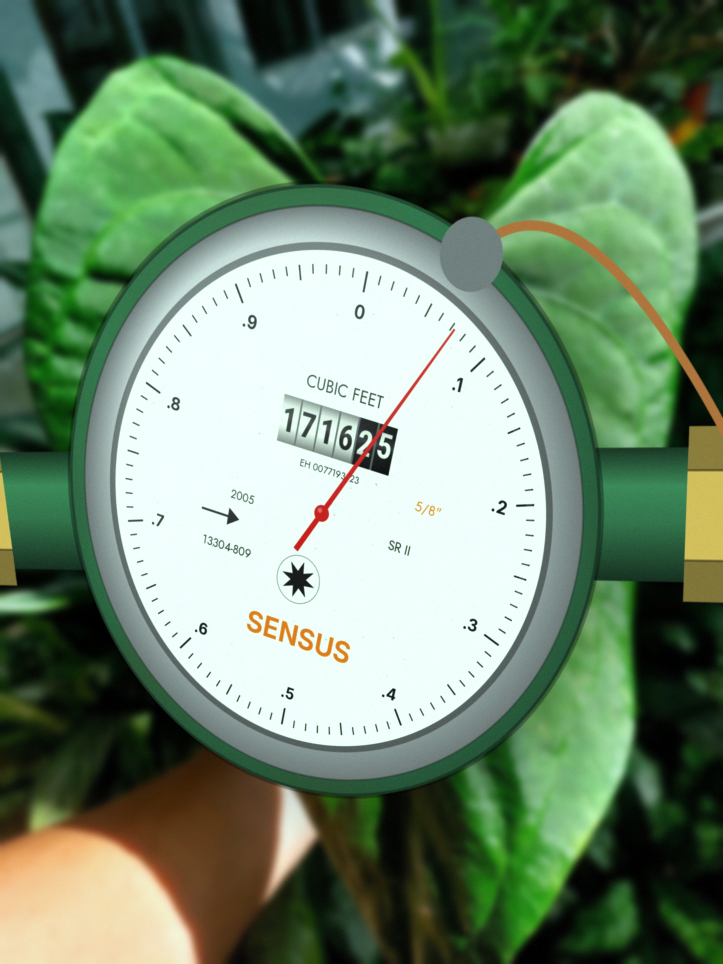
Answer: 171625.07ft³
